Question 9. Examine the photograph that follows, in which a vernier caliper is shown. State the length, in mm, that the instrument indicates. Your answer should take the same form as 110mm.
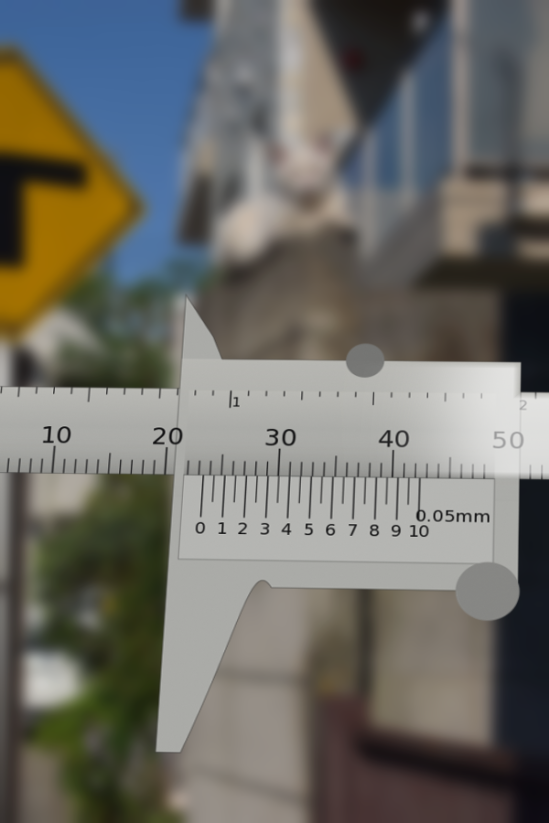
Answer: 23.4mm
